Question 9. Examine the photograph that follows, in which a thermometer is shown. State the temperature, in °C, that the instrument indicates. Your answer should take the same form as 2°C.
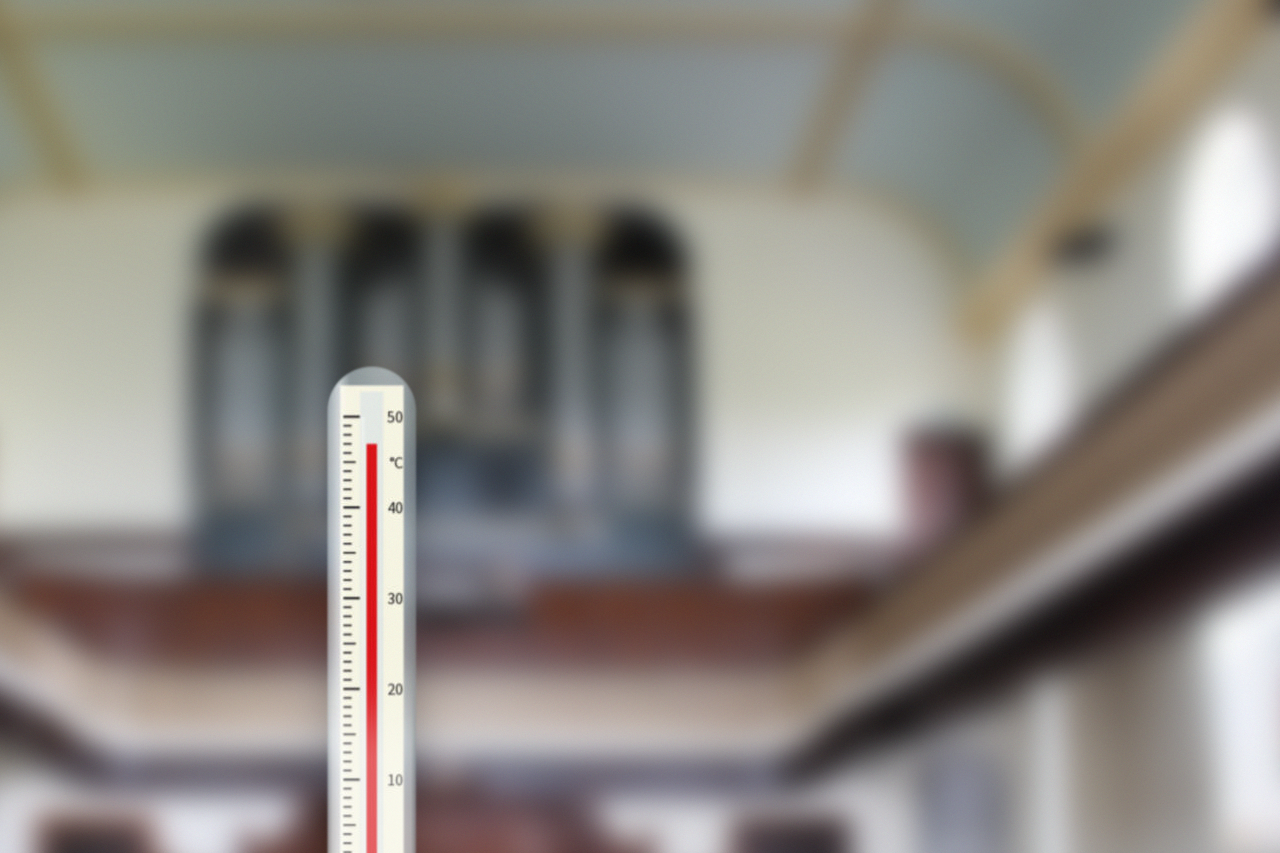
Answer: 47°C
